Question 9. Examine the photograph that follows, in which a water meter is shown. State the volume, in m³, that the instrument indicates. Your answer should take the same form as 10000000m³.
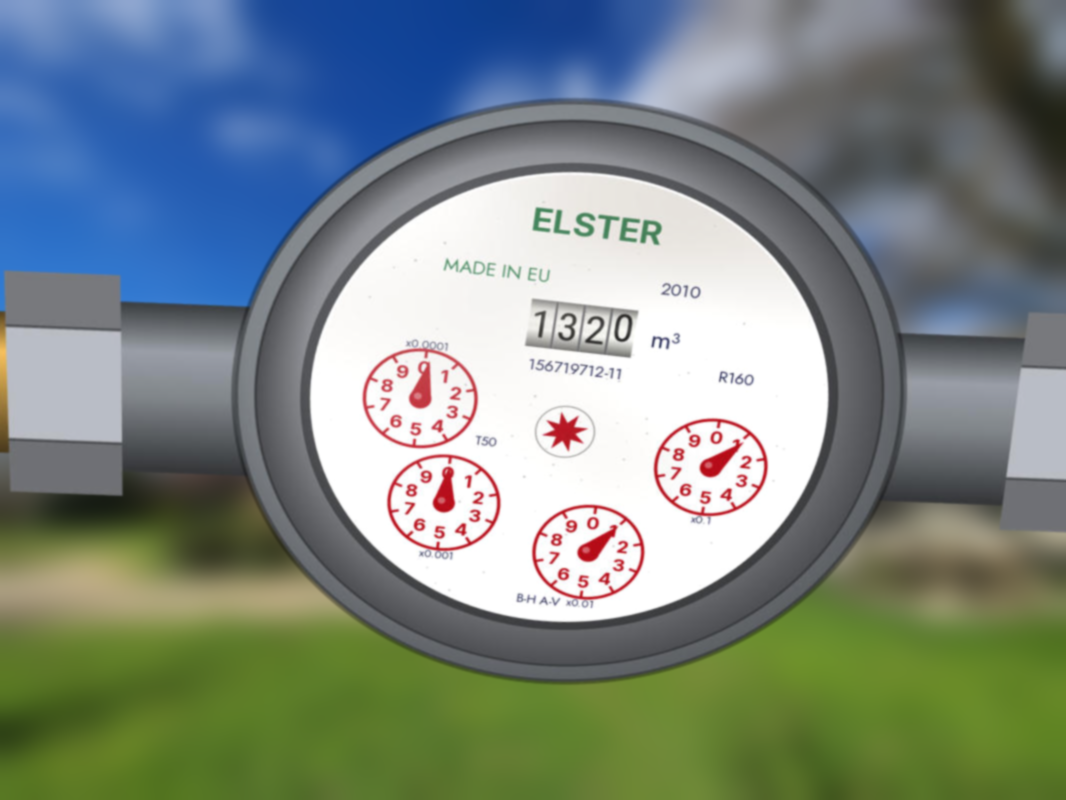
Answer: 1320.1100m³
